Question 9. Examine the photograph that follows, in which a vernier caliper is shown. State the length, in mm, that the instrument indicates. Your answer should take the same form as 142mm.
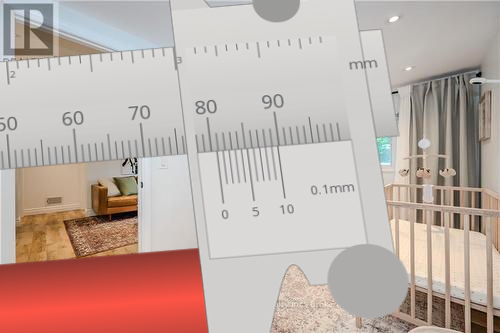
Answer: 80.8mm
